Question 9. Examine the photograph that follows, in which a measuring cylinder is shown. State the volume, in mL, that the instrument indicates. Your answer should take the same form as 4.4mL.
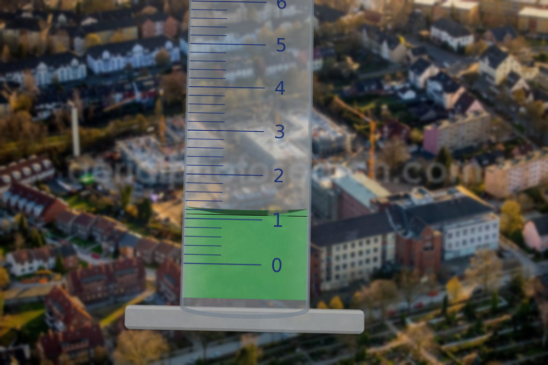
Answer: 1.1mL
